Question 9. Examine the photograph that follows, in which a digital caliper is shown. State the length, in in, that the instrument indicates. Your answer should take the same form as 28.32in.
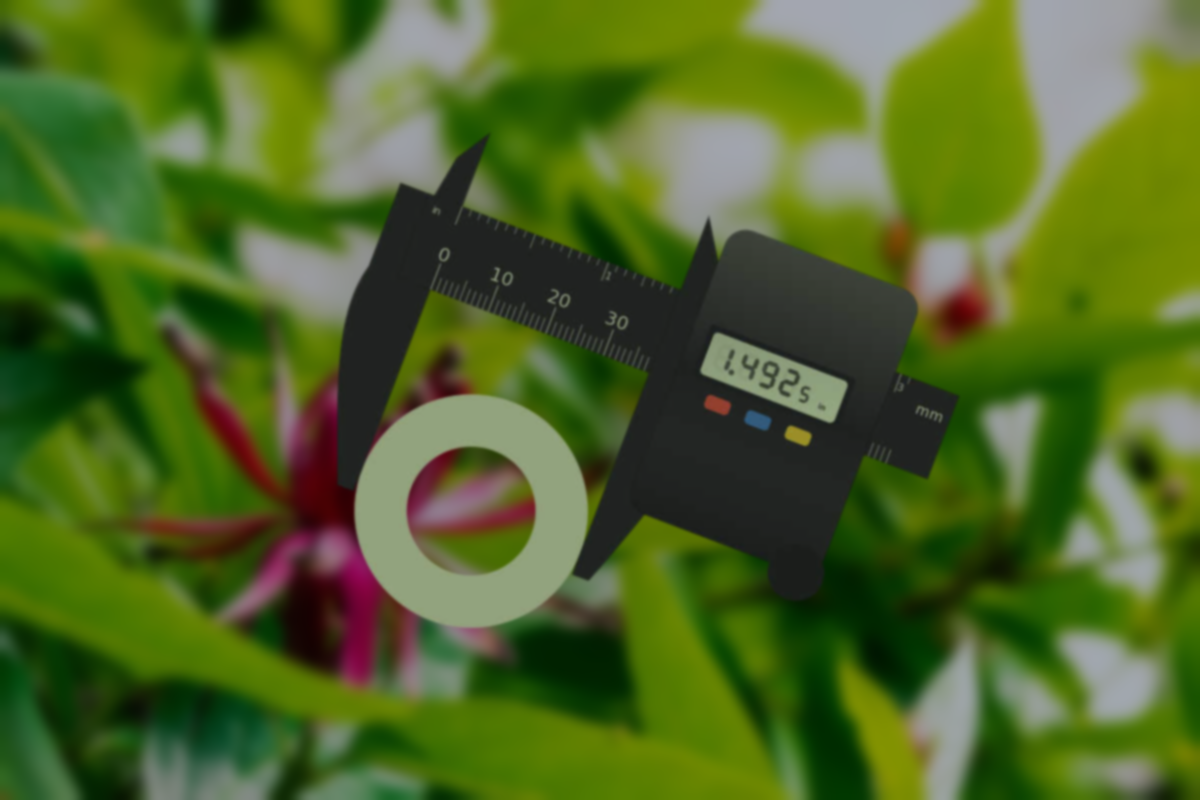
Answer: 1.4925in
